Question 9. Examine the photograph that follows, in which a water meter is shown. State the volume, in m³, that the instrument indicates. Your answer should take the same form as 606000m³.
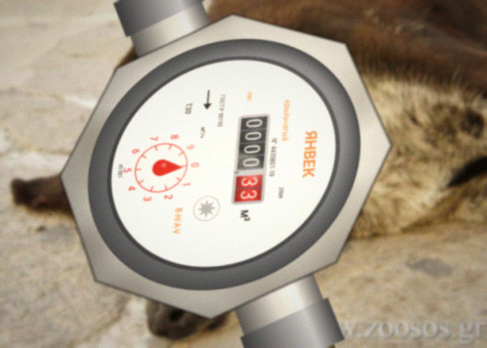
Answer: 0.330m³
